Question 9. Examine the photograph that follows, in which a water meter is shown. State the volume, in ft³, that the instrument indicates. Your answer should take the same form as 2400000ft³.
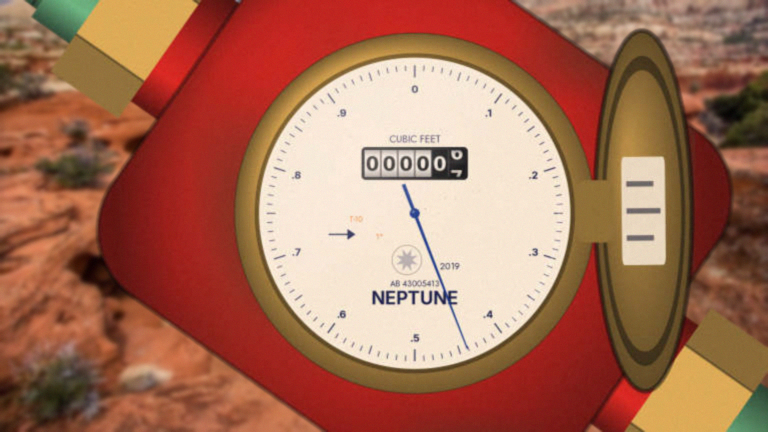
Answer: 6.44ft³
